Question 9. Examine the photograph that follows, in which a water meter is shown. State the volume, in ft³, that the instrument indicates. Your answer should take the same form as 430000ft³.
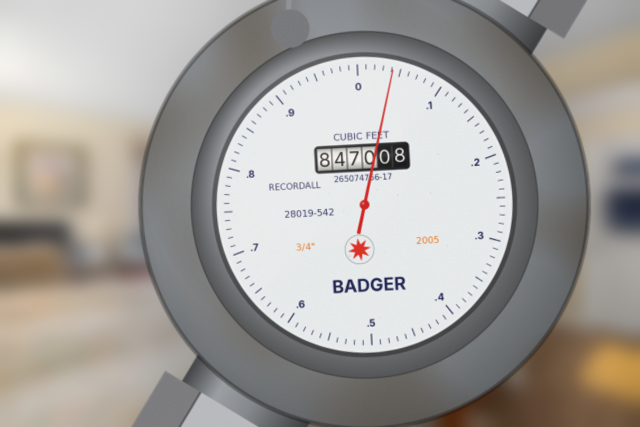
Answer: 847008.04ft³
